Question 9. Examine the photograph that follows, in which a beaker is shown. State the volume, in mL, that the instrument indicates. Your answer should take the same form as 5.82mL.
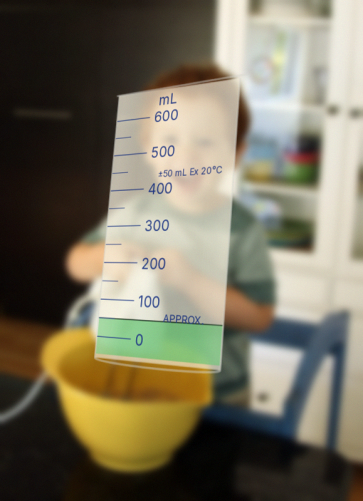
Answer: 50mL
